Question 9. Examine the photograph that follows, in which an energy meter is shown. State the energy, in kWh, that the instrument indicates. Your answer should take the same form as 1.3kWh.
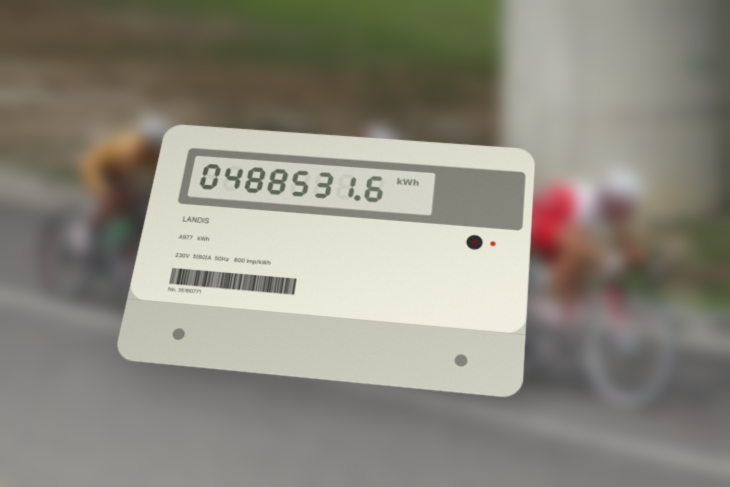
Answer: 488531.6kWh
